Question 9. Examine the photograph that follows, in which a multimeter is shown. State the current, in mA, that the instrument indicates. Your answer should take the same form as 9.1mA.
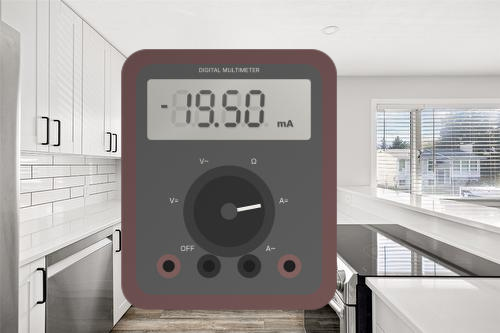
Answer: -19.50mA
